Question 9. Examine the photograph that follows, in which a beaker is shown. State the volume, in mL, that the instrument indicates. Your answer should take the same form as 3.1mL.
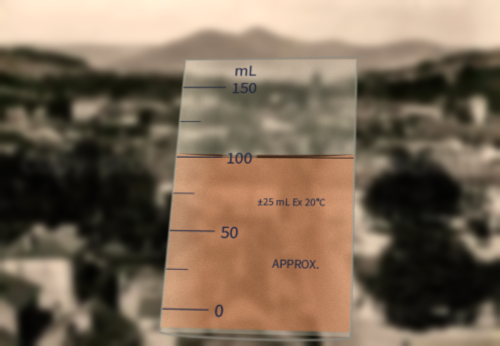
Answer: 100mL
